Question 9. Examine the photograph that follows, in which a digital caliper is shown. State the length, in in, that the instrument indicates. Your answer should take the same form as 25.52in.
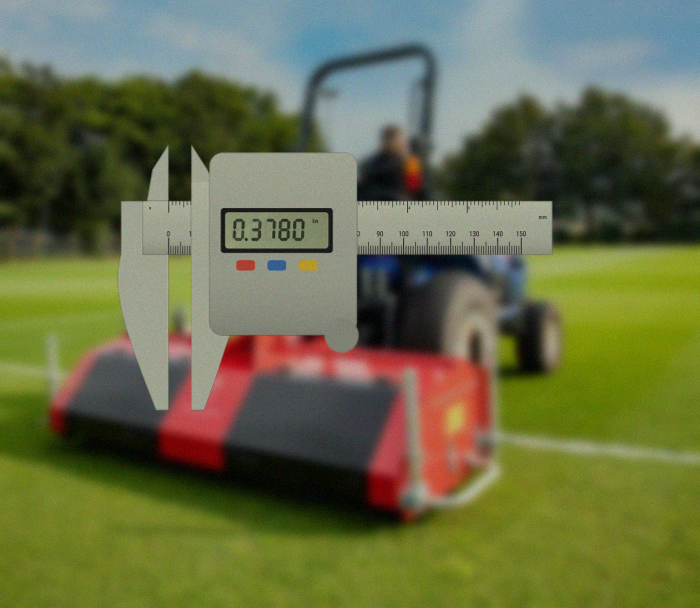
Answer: 0.3780in
